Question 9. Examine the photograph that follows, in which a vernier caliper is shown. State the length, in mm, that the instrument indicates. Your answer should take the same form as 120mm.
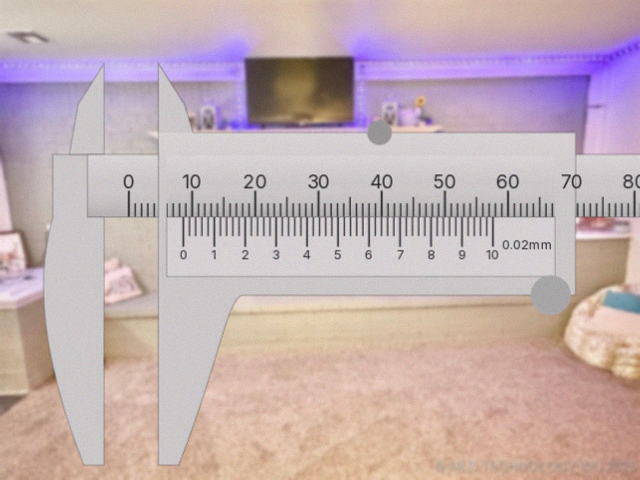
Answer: 8.6mm
